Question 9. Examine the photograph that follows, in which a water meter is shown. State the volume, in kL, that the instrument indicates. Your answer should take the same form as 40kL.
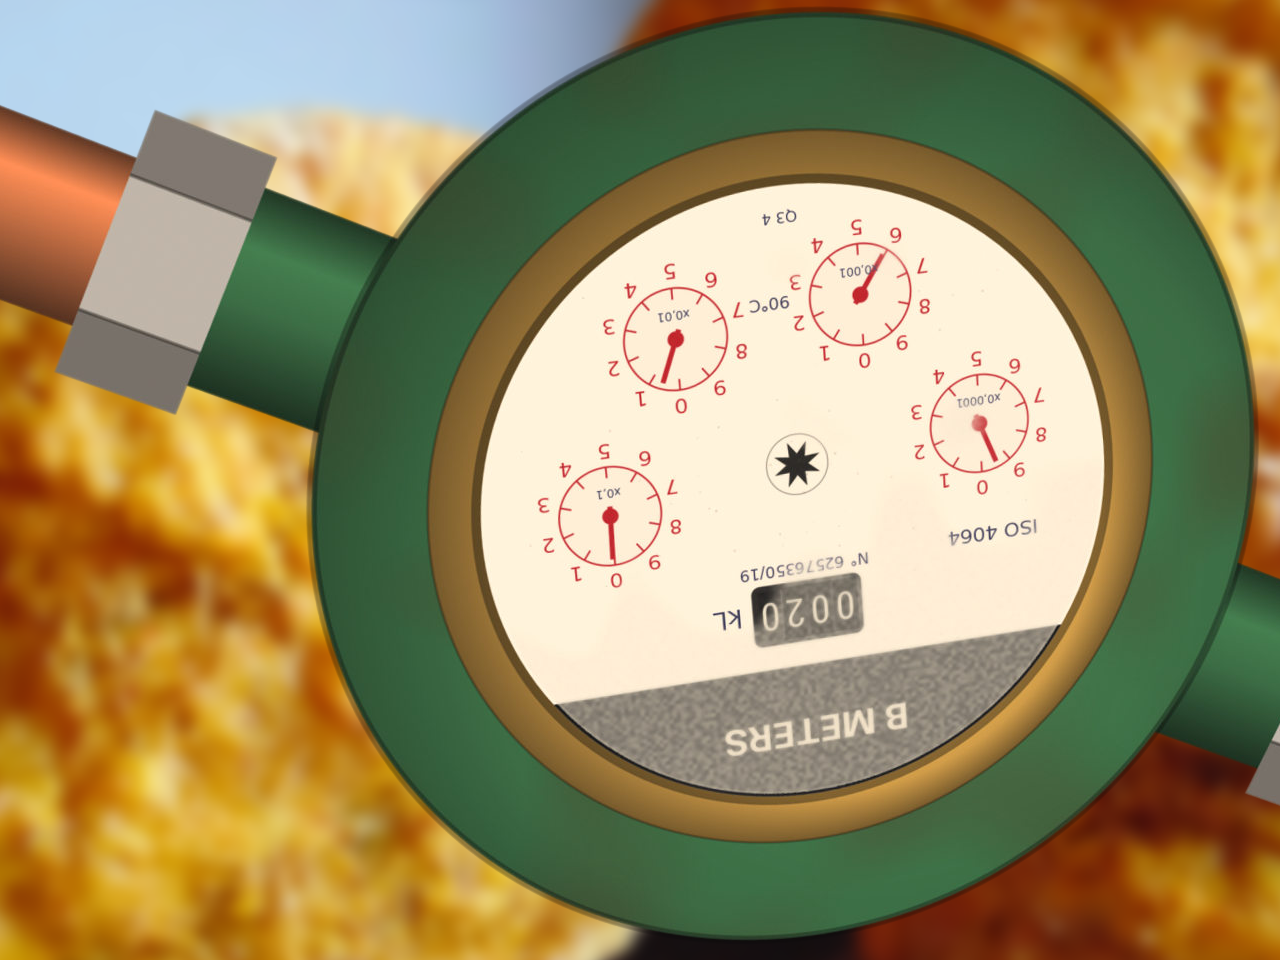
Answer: 20.0059kL
